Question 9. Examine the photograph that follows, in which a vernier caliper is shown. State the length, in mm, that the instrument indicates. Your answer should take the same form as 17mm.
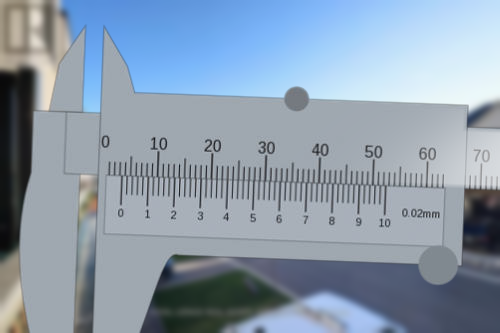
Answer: 3.4mm
